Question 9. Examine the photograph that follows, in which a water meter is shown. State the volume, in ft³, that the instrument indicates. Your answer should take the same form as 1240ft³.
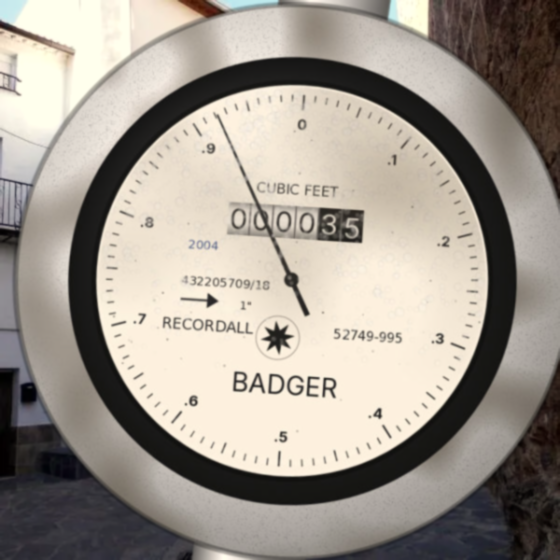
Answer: 34.92ft³
